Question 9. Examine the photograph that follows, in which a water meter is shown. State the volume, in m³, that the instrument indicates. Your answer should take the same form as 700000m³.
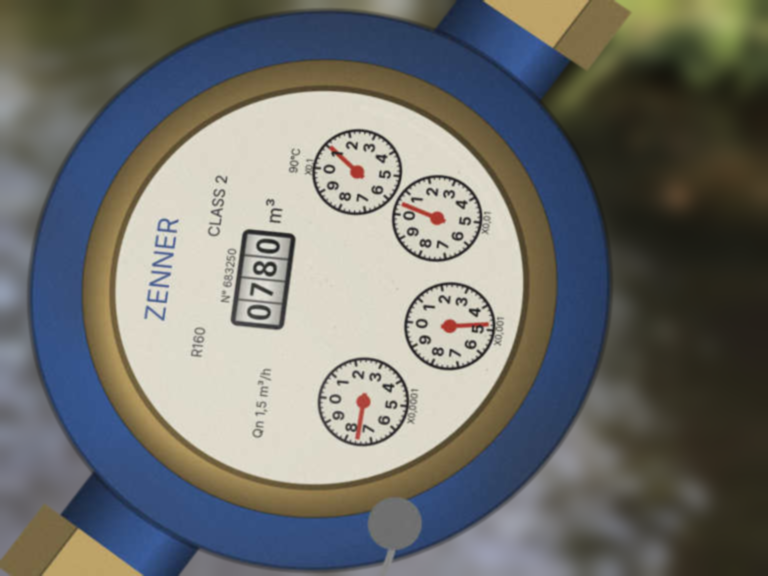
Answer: 780.1047m³
